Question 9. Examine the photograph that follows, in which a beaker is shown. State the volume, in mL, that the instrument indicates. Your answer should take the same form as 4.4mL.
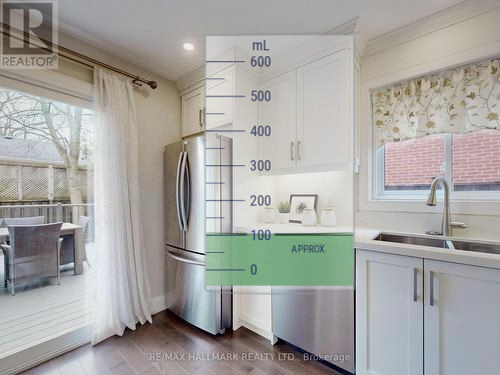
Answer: 100mL
